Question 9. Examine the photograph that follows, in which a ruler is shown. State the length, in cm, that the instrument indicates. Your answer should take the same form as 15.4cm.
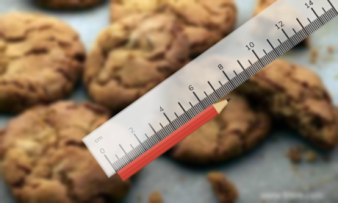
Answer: 7.5cm
